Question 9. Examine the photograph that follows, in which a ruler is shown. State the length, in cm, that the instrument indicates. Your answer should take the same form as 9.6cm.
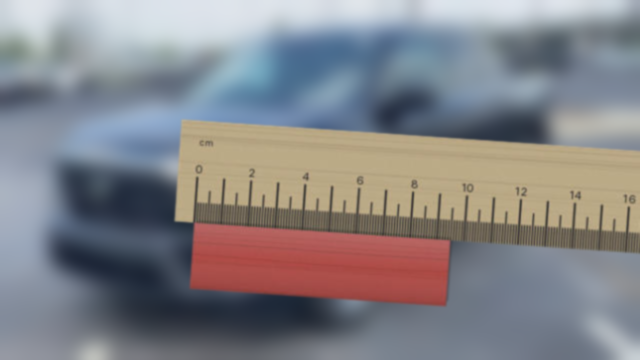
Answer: 9.5cm
